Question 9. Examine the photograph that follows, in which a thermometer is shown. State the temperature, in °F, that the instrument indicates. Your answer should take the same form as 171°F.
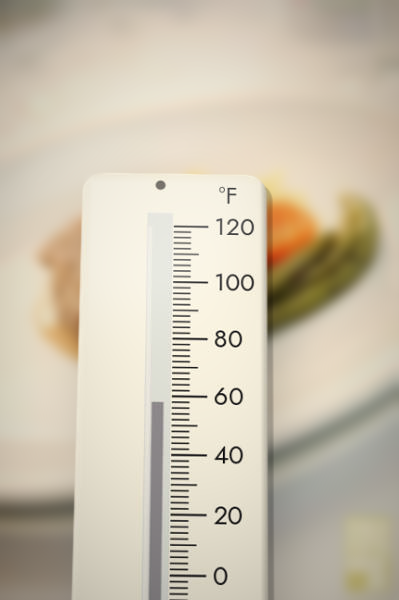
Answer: 58°F
